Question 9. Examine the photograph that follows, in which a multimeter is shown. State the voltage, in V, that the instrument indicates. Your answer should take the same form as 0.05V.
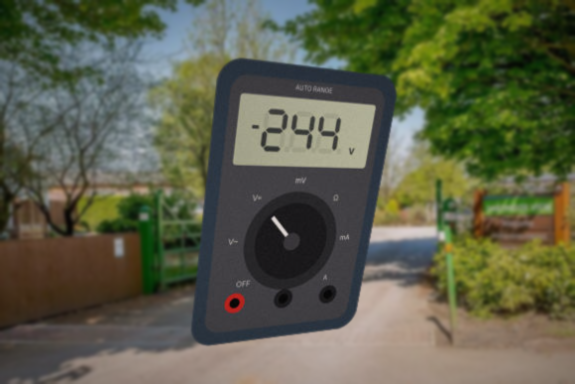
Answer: -244V
